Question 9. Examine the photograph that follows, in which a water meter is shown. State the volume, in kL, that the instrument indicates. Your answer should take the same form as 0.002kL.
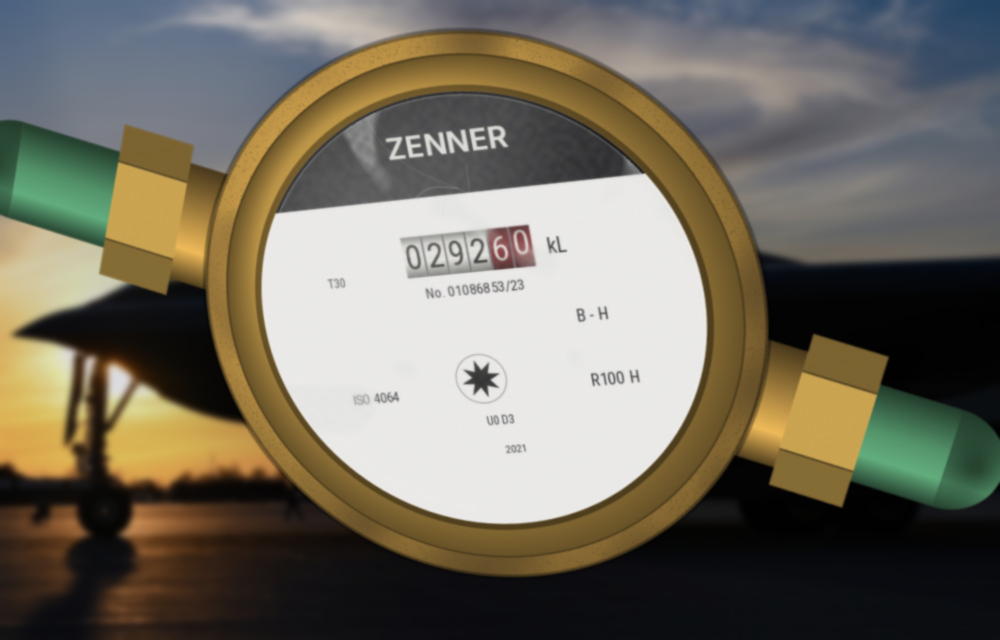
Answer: 292.60kL
